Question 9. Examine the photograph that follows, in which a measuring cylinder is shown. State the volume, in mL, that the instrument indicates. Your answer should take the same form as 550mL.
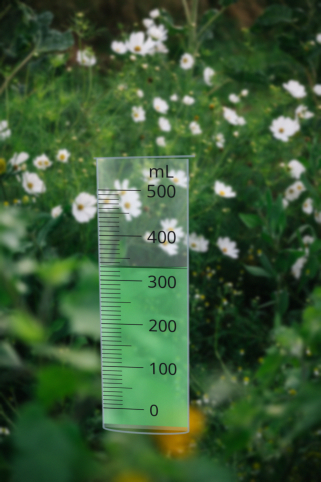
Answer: 330mL
